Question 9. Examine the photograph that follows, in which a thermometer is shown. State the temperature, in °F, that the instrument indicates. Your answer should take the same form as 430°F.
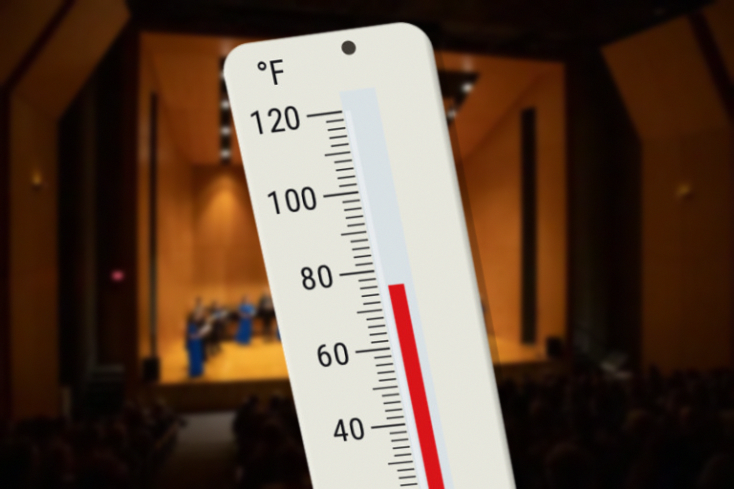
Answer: 76°F
